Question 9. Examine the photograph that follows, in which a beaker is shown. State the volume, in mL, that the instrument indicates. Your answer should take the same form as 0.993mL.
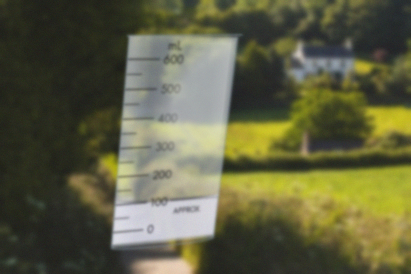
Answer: 100mL
